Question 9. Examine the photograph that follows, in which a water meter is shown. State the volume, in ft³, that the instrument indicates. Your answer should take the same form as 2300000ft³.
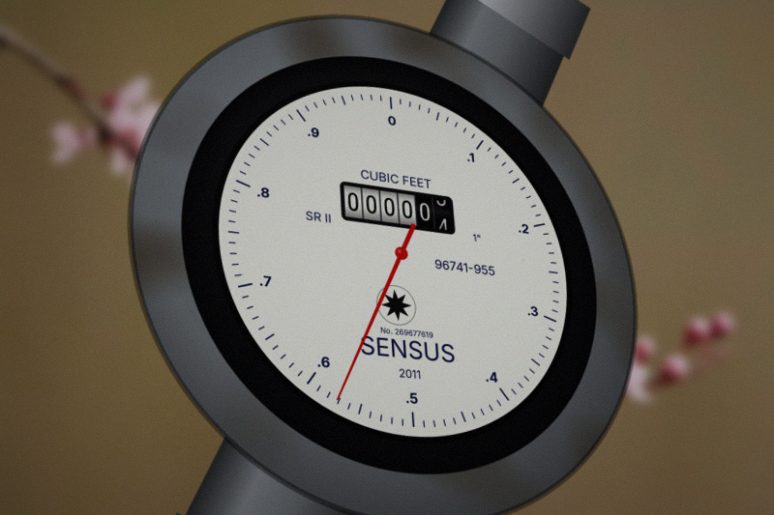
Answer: 3.57ft³
